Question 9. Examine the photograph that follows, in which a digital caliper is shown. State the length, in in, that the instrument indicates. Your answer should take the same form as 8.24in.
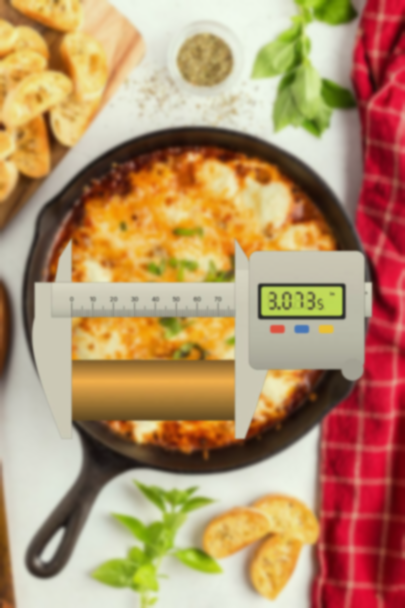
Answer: 3.0735in
